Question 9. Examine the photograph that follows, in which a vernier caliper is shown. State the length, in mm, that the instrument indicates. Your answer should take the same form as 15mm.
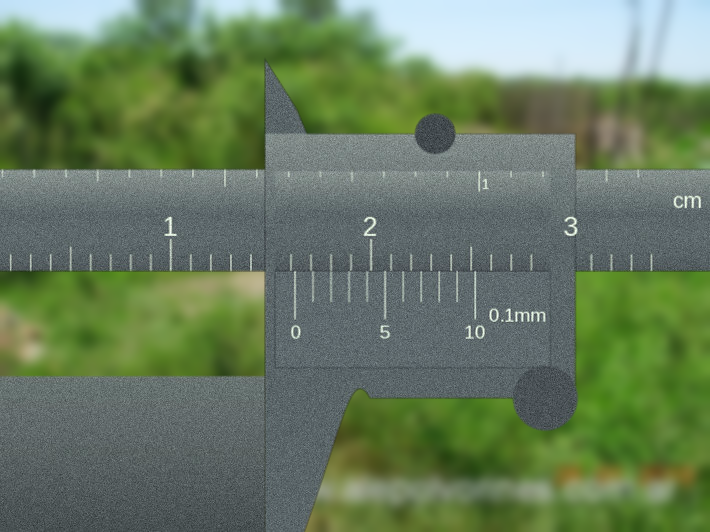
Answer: 16.2mm
